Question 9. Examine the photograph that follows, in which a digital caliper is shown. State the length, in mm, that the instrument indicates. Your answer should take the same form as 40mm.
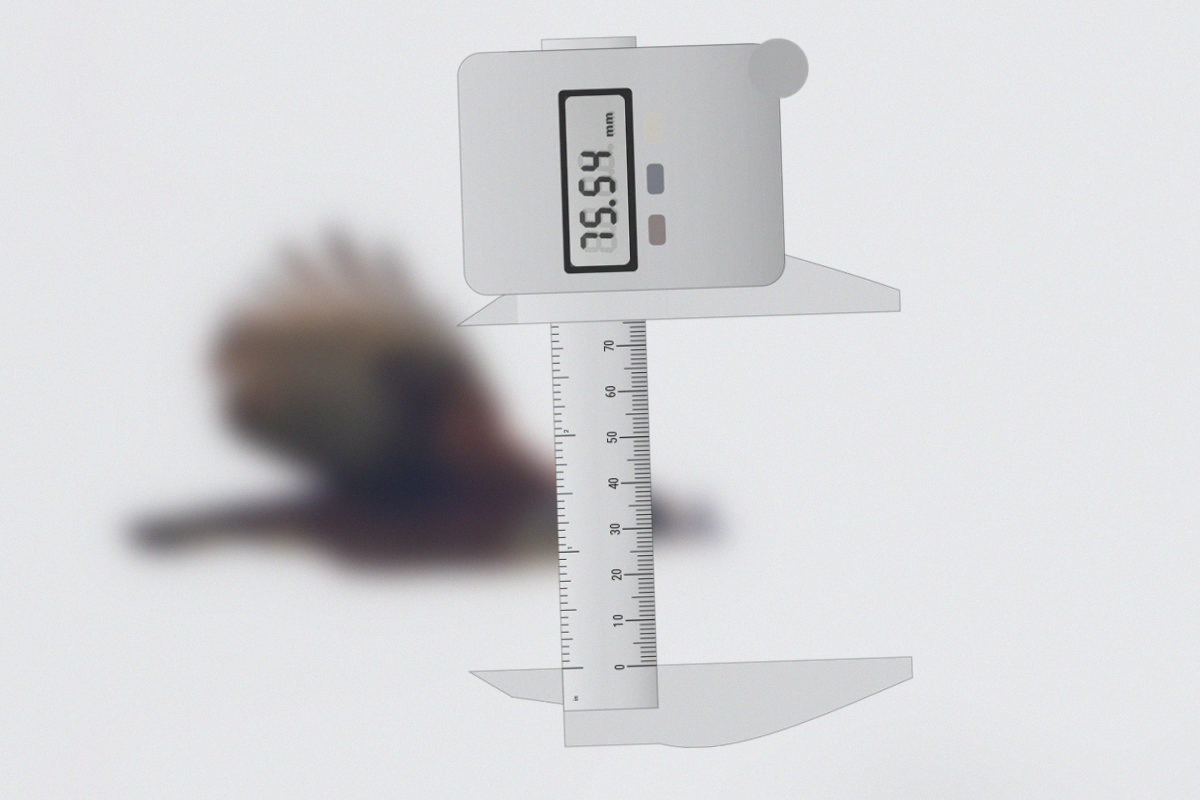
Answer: 75.54mm
